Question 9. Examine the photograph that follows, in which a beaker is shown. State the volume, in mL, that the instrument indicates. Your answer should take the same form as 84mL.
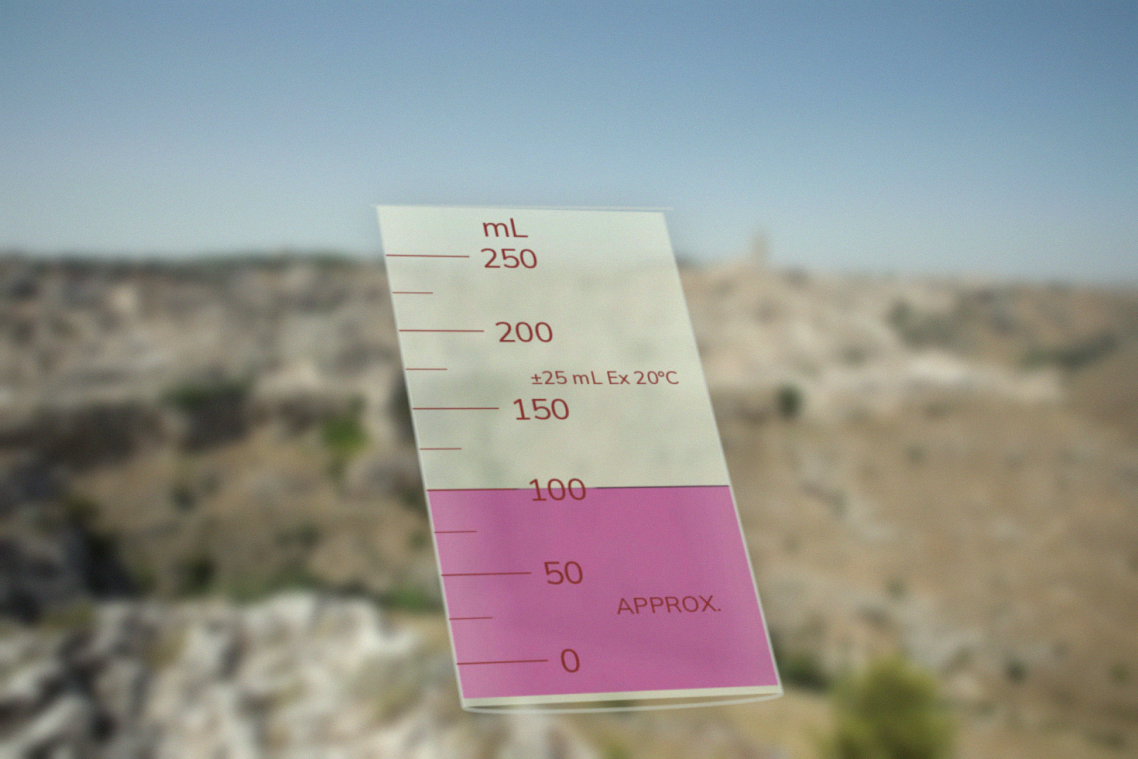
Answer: 100mL
